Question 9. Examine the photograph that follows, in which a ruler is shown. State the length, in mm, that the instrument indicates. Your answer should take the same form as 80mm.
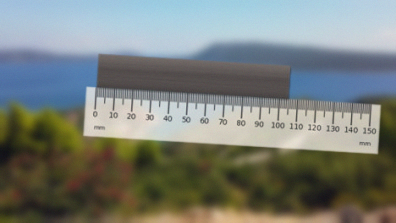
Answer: 105mm
